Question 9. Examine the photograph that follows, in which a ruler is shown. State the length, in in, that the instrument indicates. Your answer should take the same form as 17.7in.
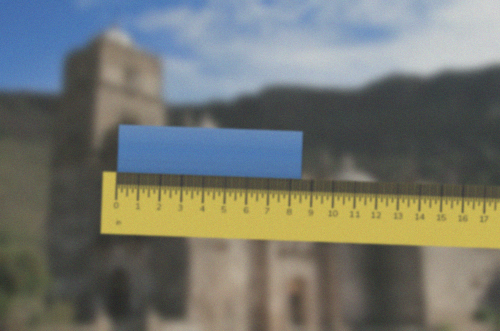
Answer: 8.5in
